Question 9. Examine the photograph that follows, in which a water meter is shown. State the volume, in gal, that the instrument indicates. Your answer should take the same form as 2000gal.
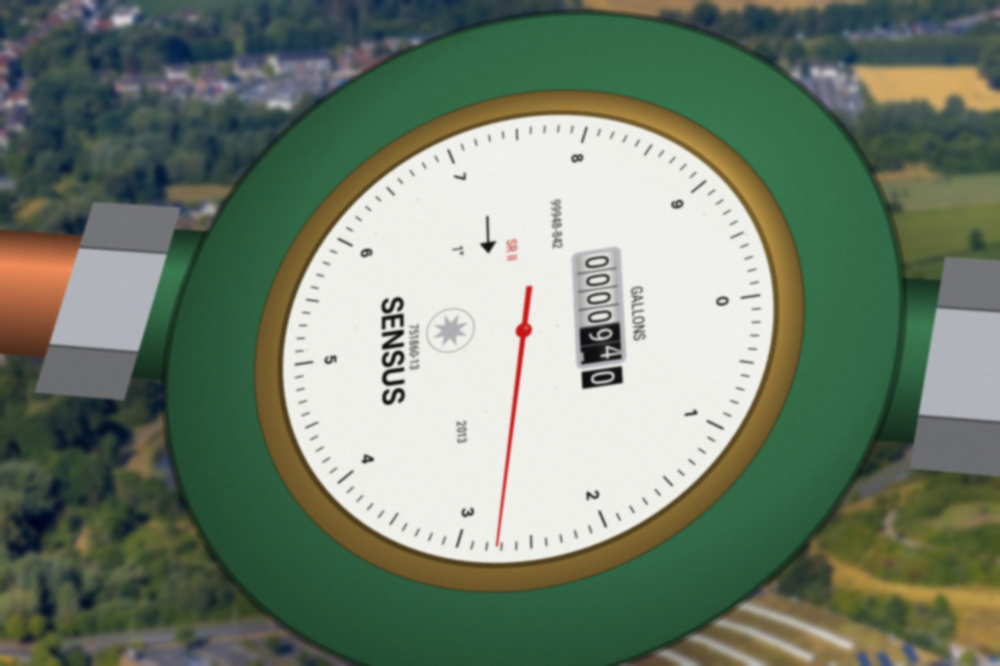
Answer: 942.7gal
